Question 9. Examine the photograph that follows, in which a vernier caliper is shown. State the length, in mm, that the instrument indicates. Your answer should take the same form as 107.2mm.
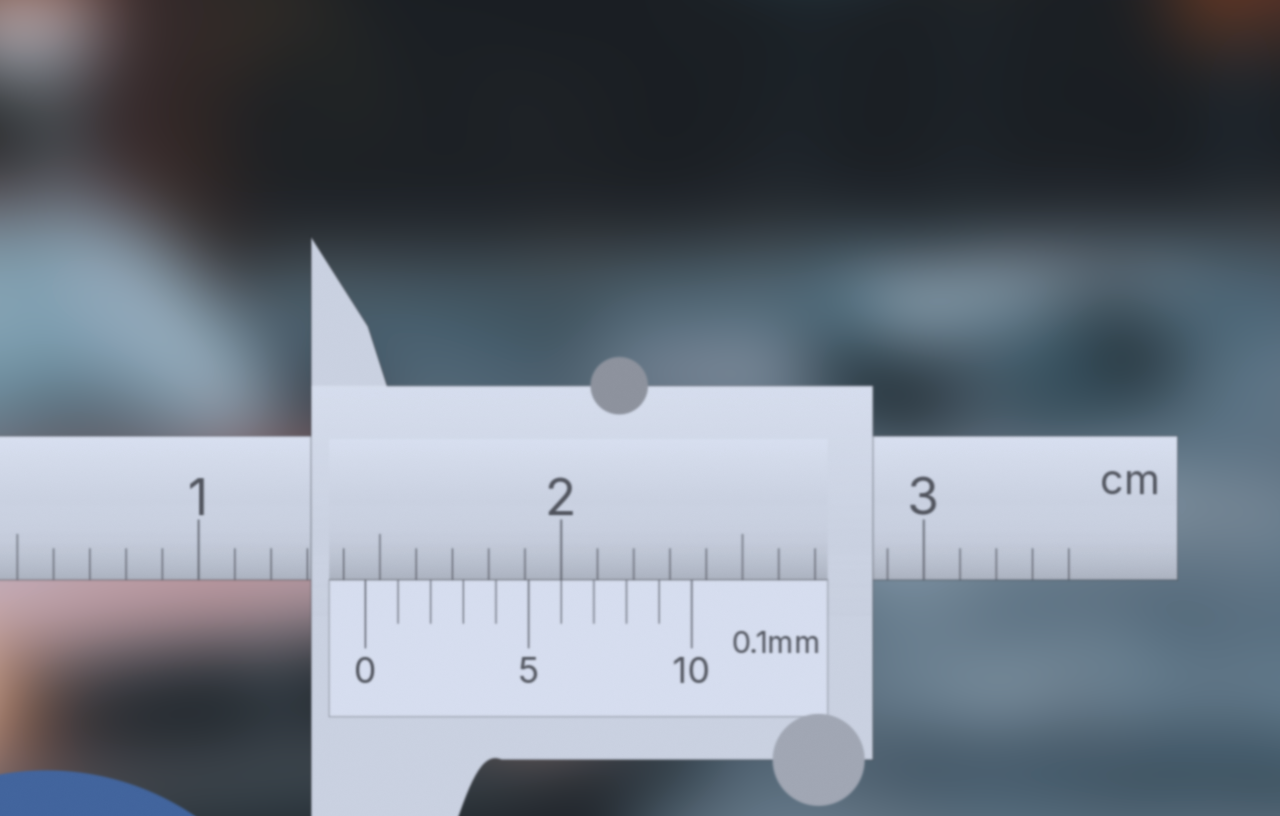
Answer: 14.6mm
